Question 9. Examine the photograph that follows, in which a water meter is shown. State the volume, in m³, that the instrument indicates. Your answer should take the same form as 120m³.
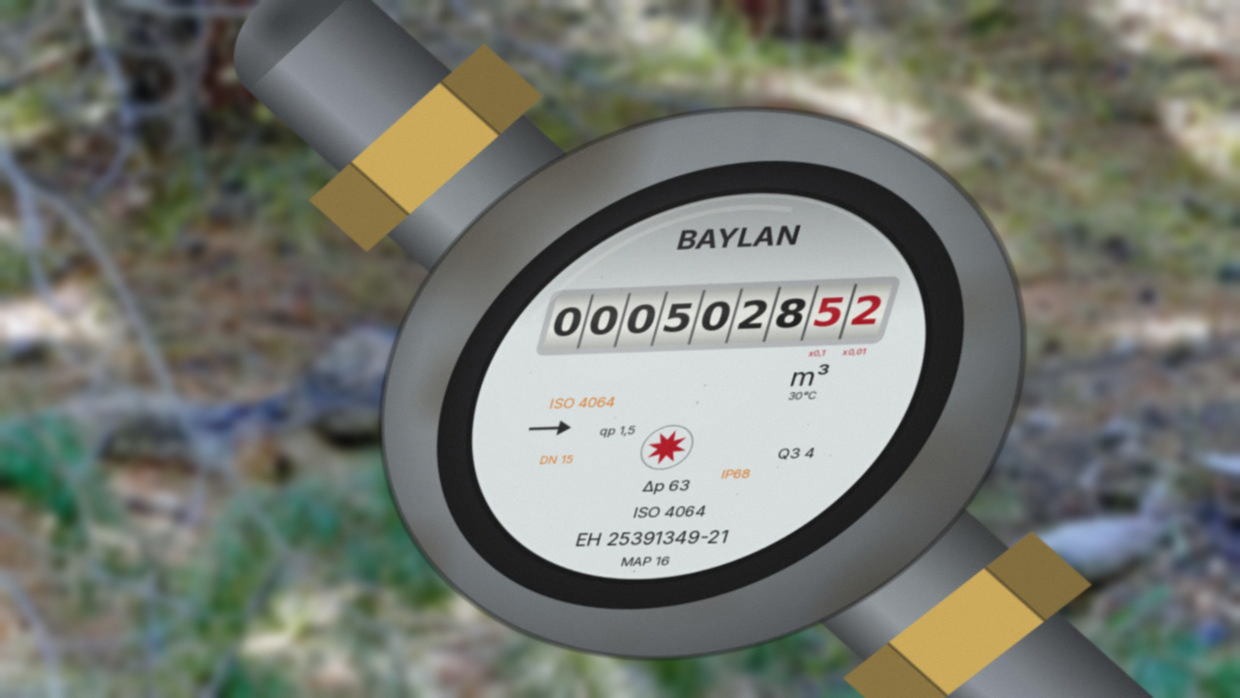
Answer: 5028.52m³
